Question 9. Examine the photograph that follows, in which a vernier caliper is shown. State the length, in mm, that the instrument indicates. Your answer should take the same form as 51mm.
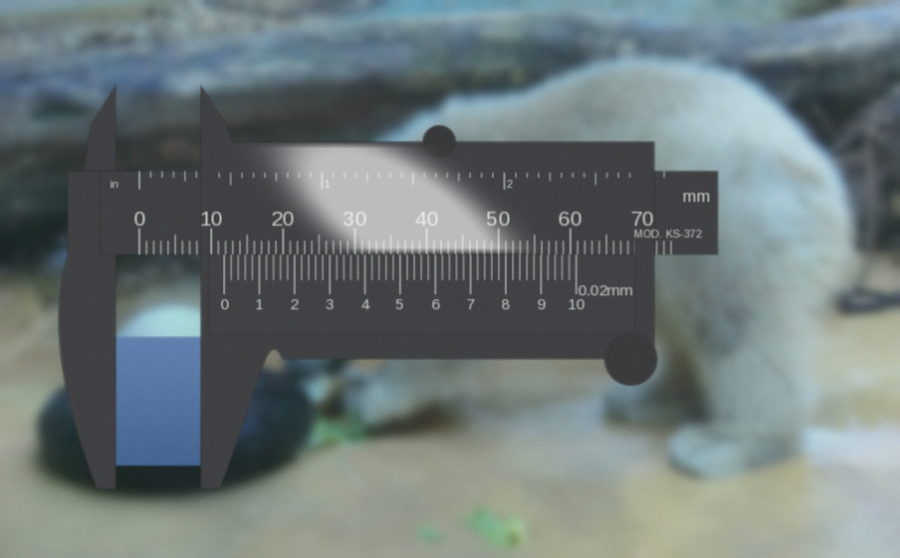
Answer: 11.8mm
